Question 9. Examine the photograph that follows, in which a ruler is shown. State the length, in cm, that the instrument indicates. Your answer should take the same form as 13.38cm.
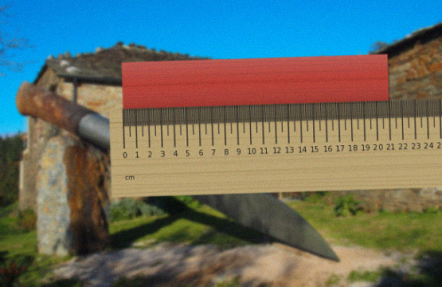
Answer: 21cm
